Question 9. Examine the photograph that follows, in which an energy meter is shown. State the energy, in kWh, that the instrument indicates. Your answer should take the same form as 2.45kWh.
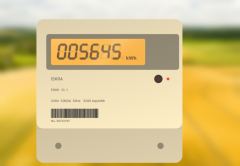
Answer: 5645kWh
